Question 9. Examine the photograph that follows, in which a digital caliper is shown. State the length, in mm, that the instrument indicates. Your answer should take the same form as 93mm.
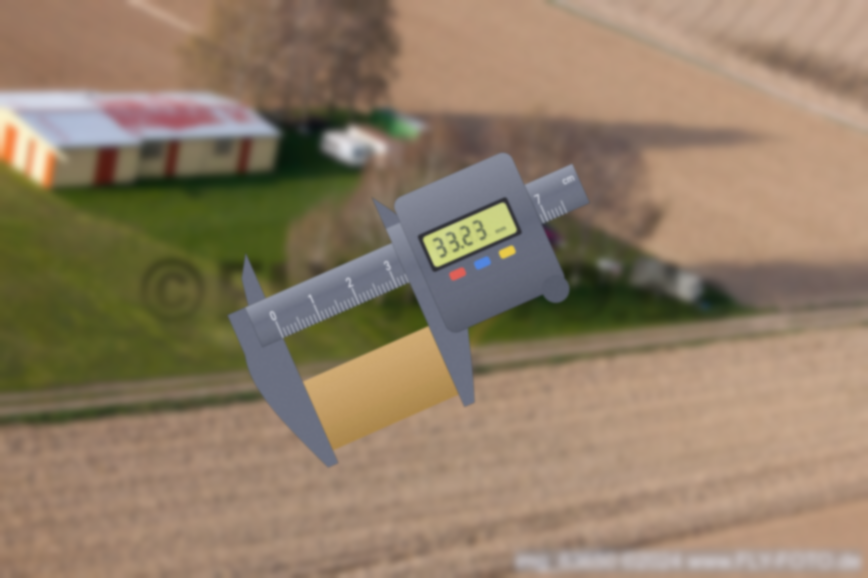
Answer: 33.23mm
